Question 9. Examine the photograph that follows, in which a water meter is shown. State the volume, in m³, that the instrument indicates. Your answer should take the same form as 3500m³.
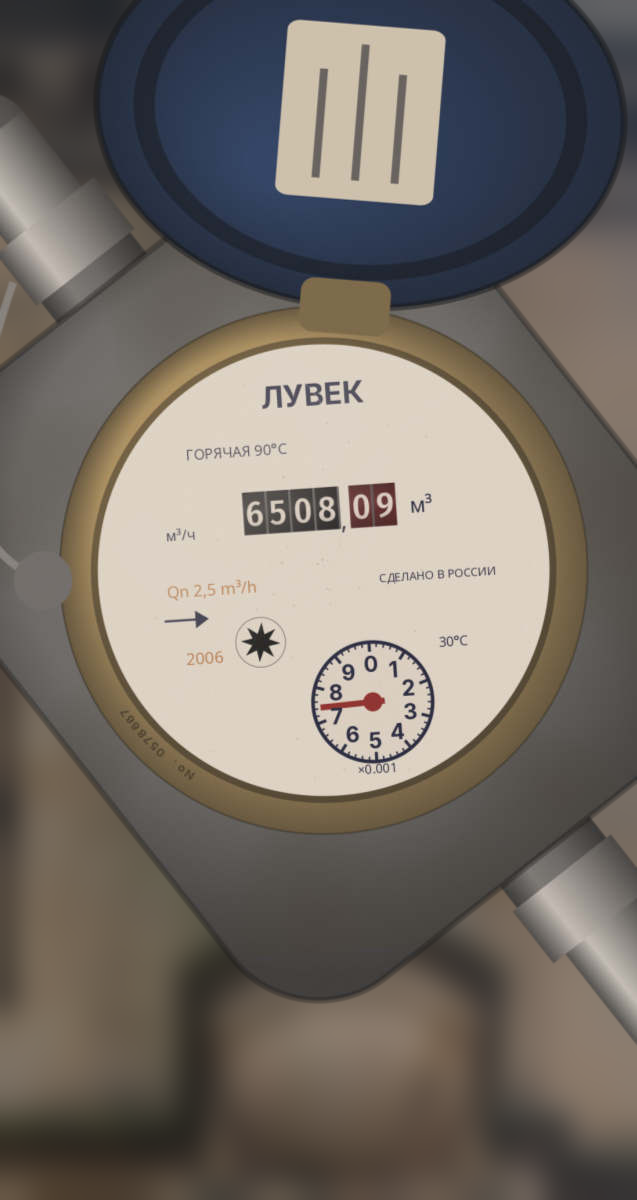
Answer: 6508.097m³
